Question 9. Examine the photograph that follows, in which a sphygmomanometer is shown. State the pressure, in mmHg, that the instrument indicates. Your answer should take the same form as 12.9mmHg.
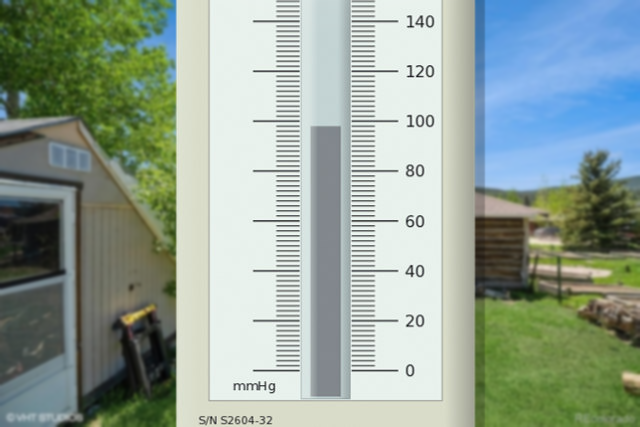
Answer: 98mmHg
